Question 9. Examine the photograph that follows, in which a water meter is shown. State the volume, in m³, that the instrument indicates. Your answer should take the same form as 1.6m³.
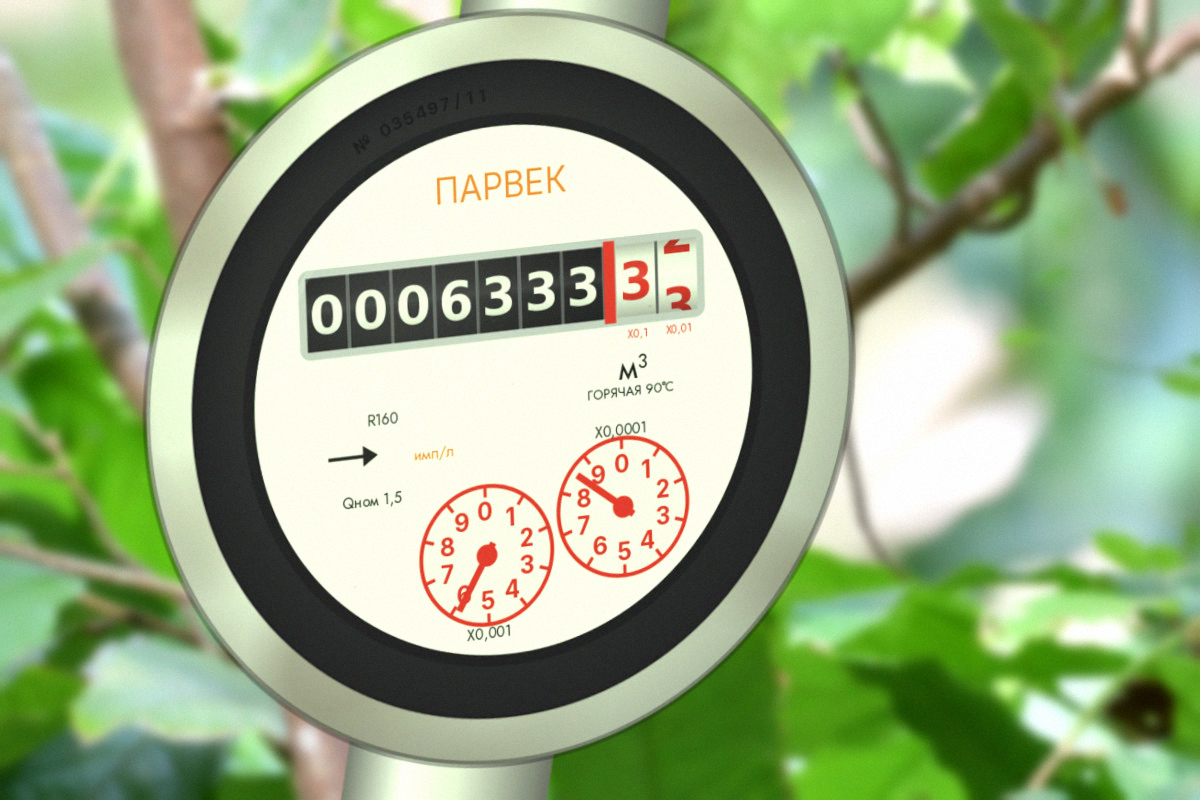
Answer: 6333.3258m³
